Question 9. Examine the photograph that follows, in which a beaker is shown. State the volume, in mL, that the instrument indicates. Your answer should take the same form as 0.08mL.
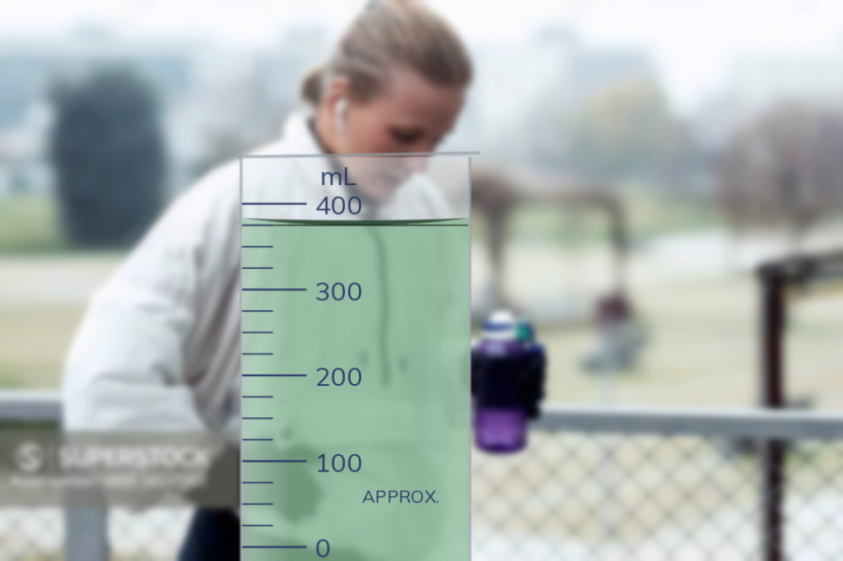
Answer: 375mL
